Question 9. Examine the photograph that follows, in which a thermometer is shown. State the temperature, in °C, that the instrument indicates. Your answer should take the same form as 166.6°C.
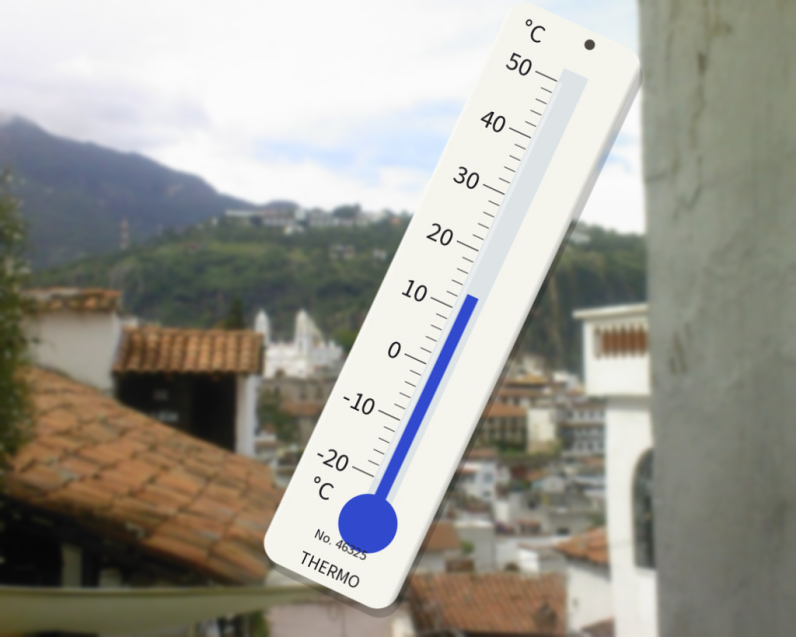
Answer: 13°C
